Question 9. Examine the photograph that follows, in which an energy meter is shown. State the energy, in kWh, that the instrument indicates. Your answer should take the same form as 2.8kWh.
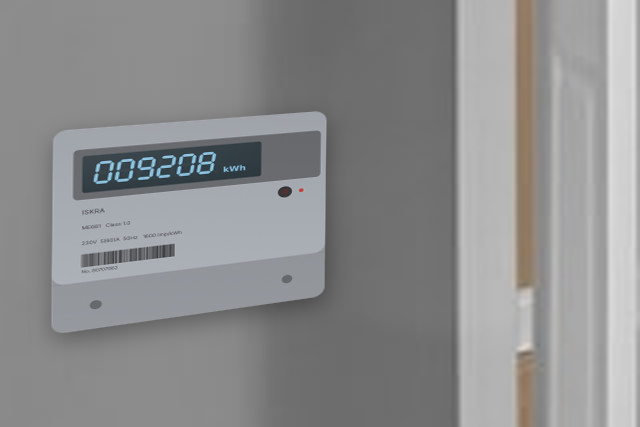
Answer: 9208kWh
